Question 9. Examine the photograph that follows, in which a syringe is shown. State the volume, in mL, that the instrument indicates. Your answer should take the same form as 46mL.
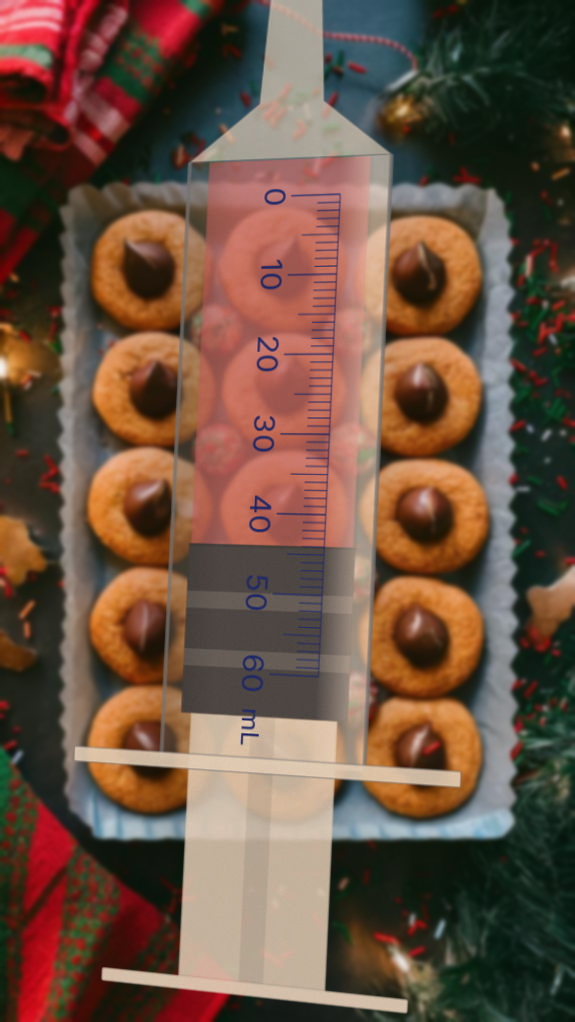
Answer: 44mL
